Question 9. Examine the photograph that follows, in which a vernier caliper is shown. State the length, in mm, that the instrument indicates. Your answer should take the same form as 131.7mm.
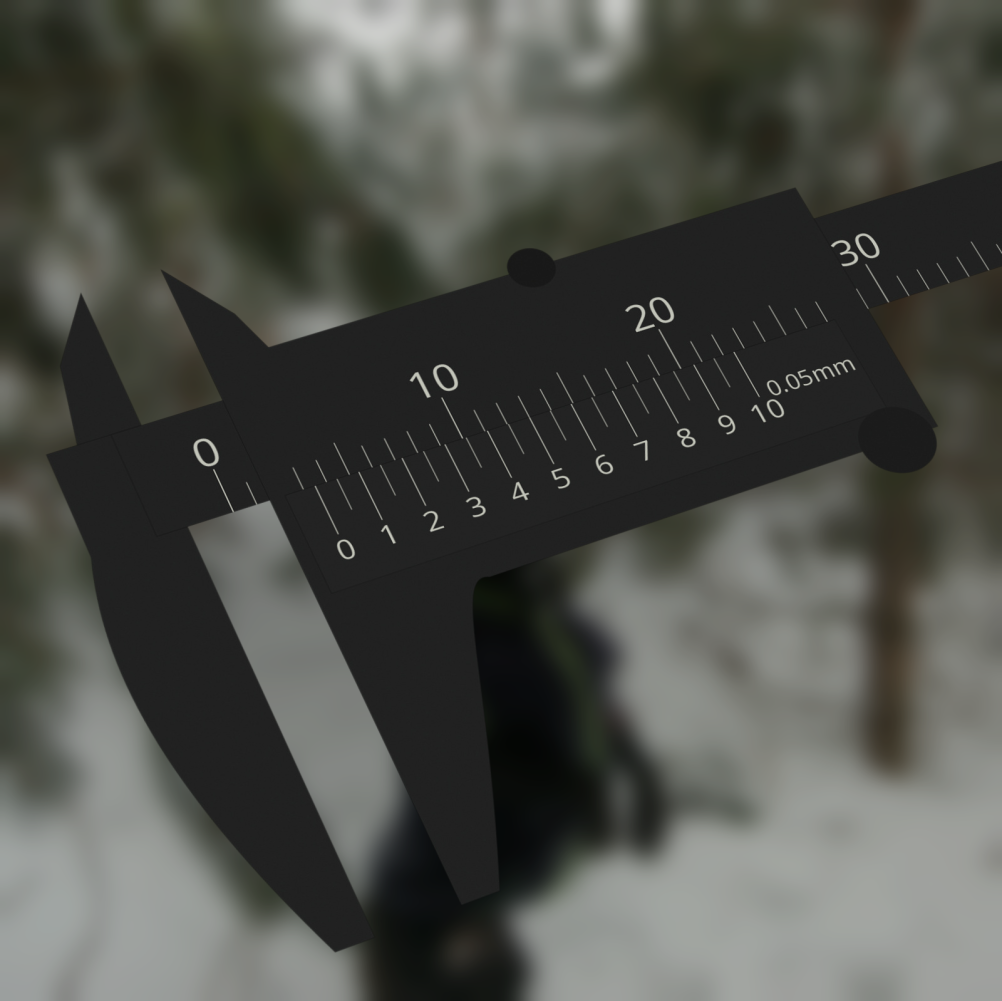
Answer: 3.50mm
